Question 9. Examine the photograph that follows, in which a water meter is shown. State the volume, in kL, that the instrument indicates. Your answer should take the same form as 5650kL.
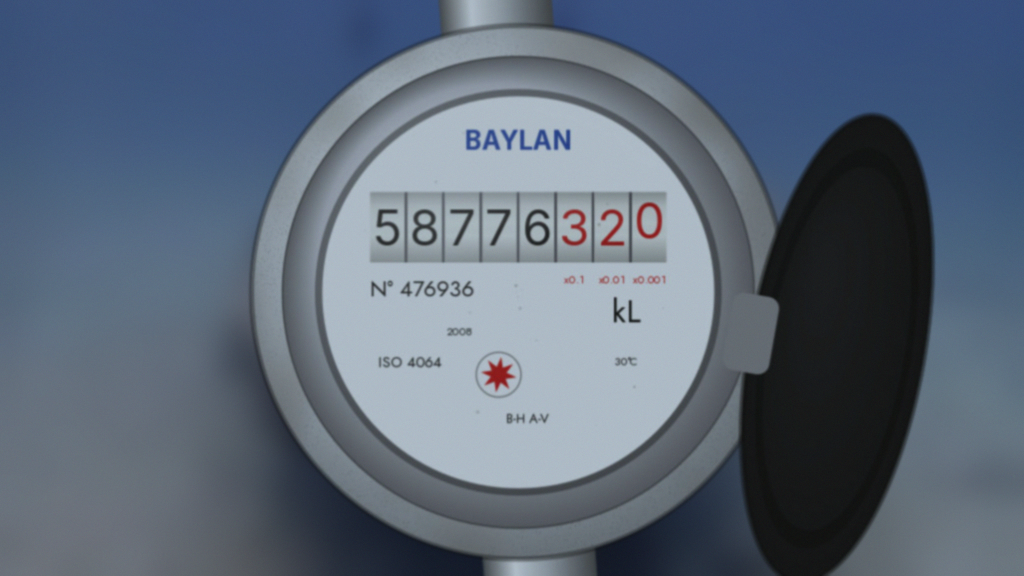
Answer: 58776.320kL
